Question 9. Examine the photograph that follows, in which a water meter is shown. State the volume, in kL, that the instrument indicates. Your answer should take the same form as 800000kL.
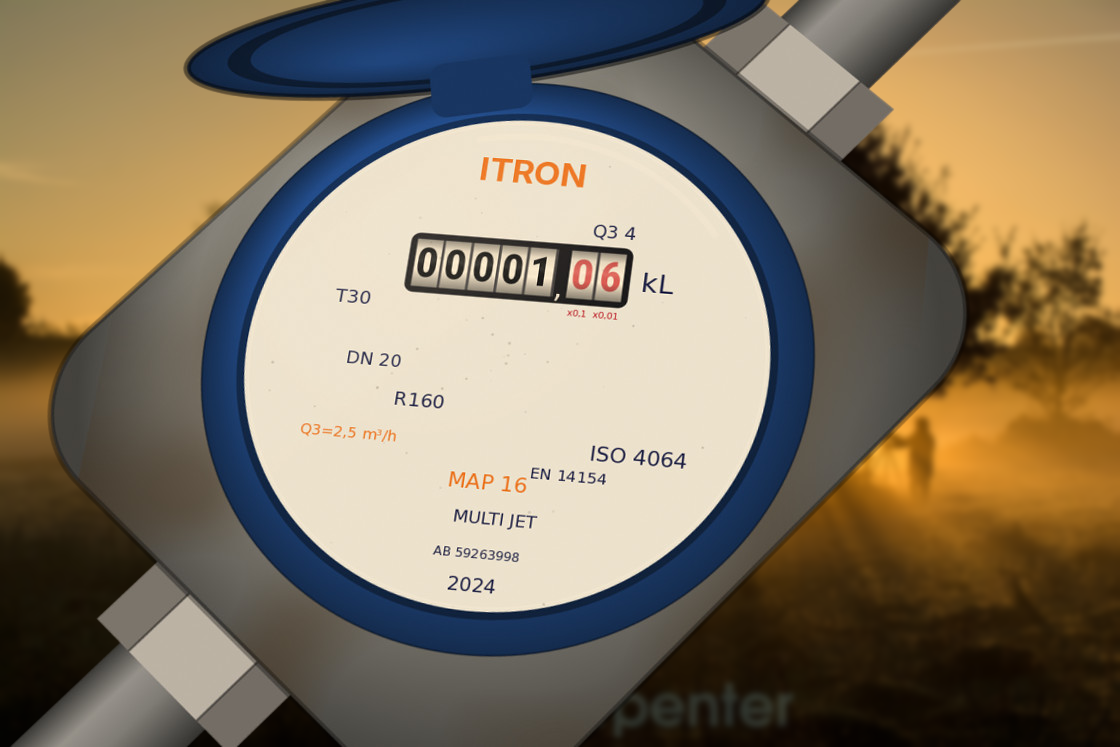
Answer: 1.06kL
